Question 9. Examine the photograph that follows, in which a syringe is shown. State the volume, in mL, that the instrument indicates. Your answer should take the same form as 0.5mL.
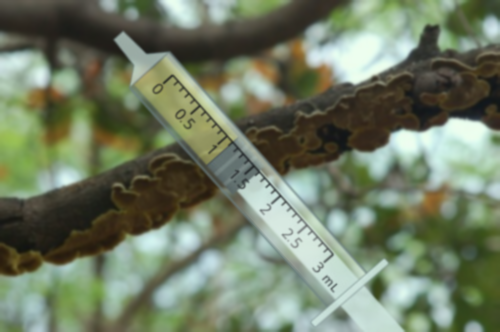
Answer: 1.1mL
